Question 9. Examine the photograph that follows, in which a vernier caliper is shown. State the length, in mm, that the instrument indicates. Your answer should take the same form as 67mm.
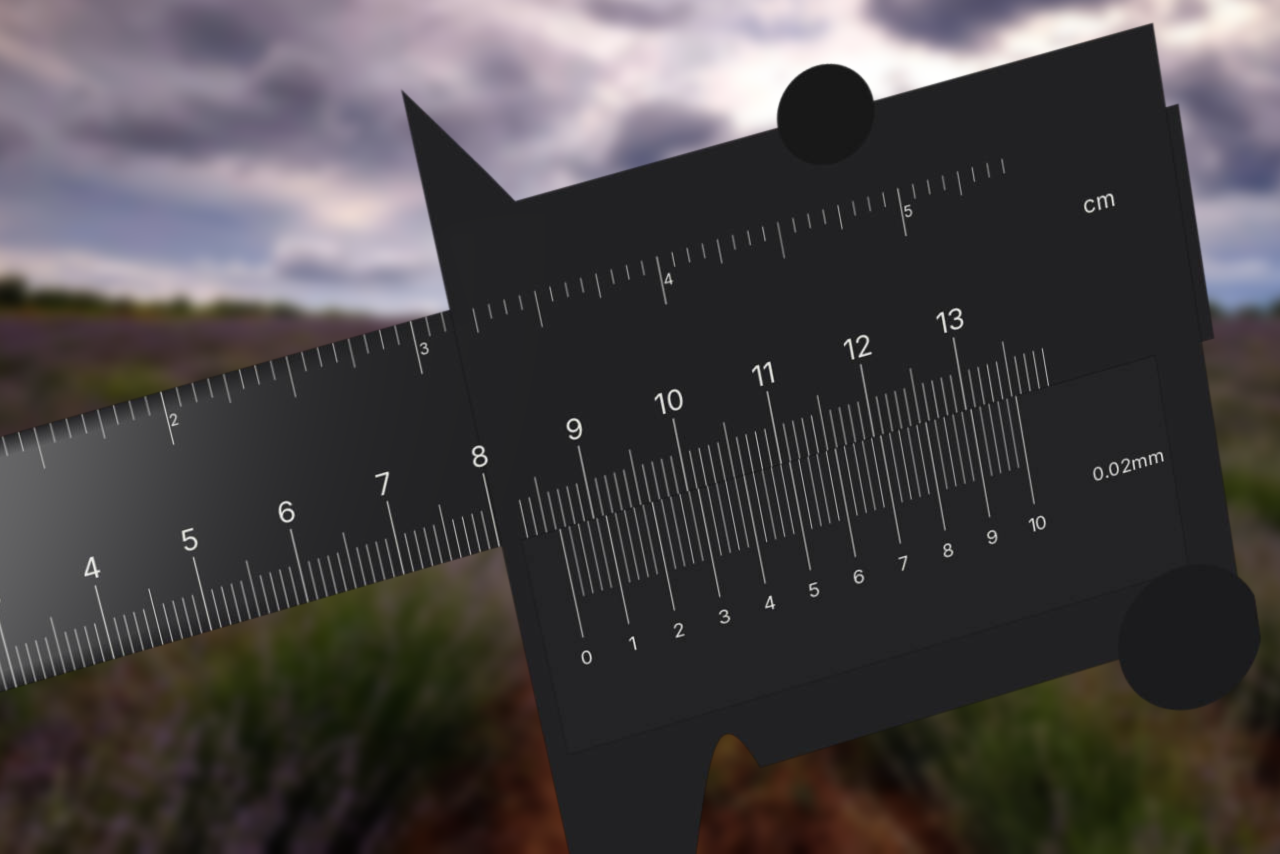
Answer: 86.4mm
